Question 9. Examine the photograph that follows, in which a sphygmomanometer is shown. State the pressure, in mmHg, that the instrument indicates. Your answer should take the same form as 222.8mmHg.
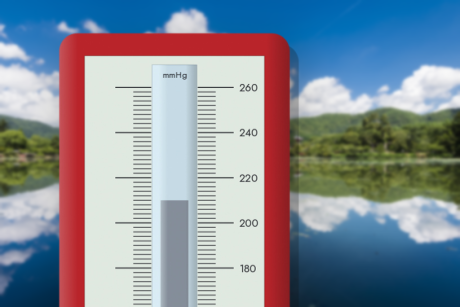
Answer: 210mmHg
